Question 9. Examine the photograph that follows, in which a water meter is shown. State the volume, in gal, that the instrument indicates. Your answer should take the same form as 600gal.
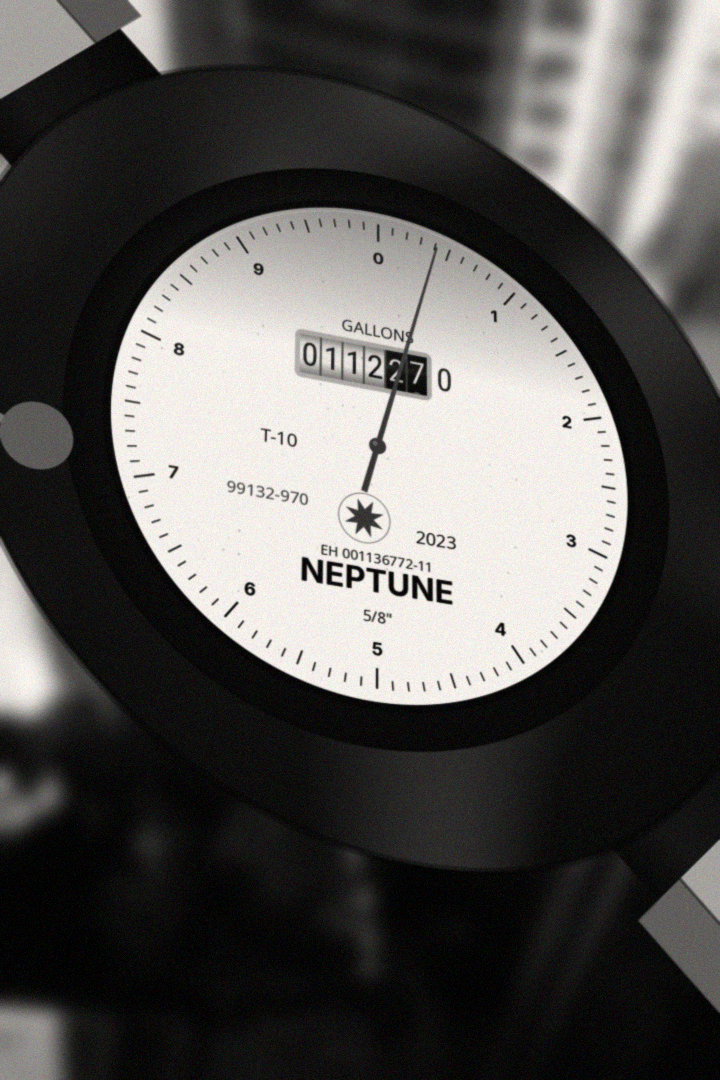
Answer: 112270.4gal
